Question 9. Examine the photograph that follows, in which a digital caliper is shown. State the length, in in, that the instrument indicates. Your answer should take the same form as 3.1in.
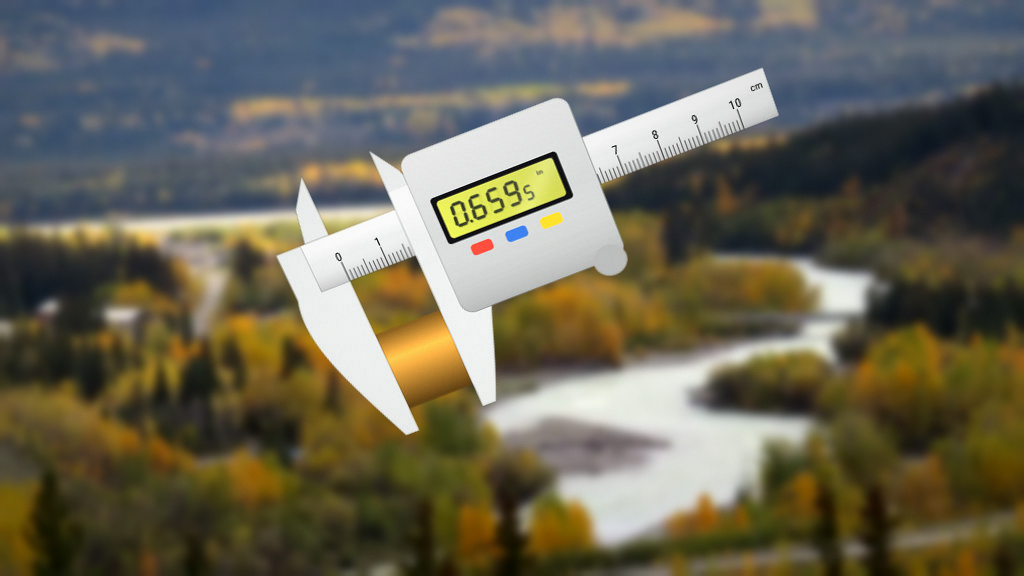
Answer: 0.6595in
